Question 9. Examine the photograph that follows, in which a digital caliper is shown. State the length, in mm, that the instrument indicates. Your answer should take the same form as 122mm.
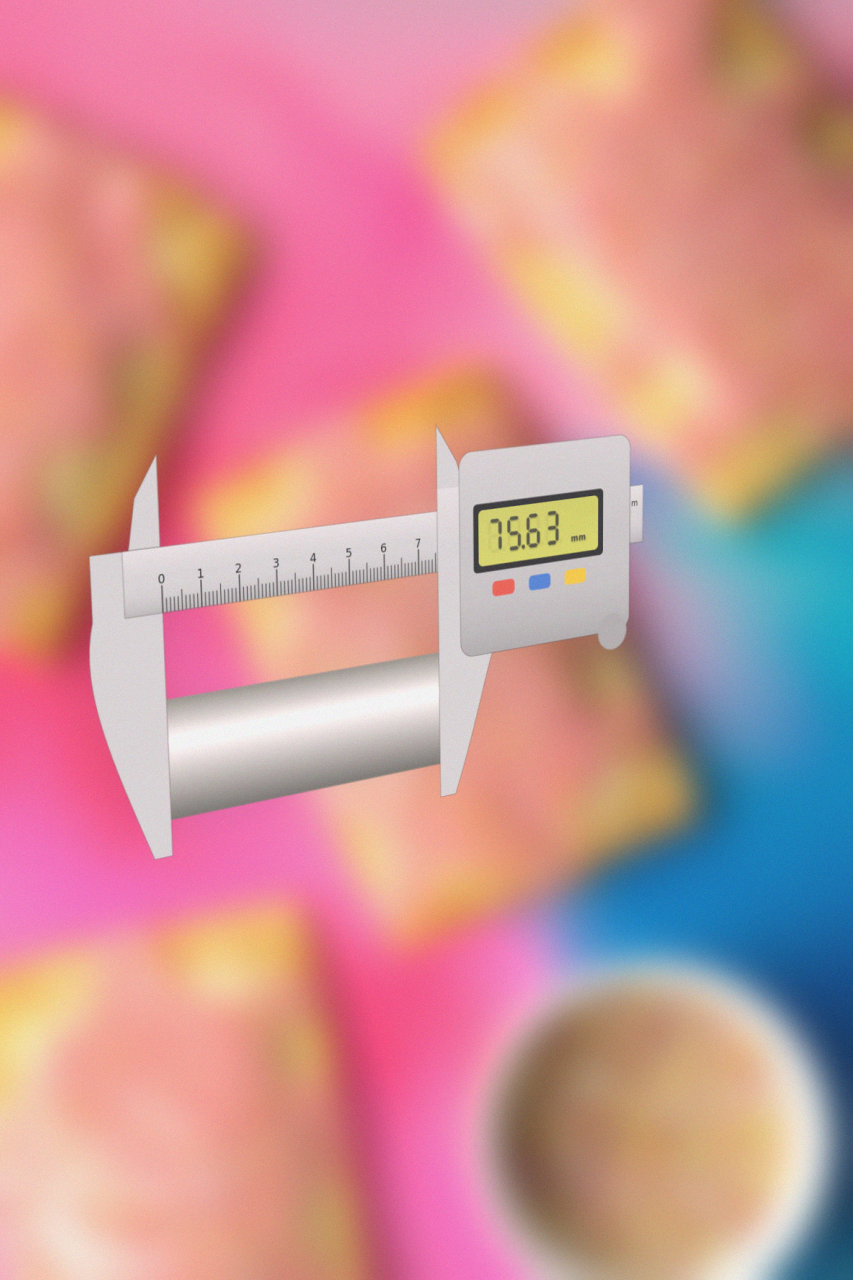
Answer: 75.63mm
